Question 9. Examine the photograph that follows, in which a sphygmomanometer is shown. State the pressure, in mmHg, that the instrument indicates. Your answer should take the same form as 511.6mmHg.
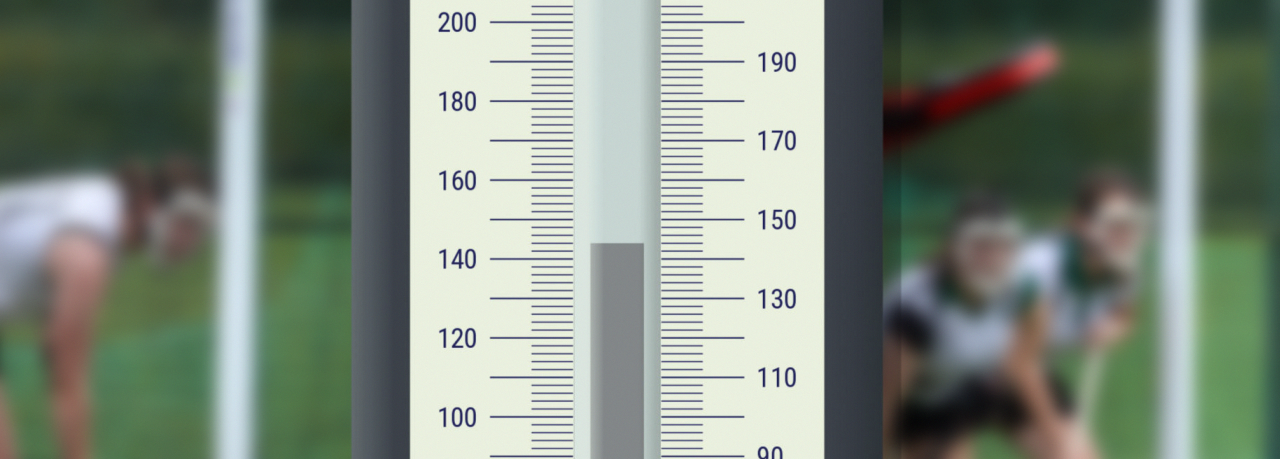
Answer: 144mmHg
